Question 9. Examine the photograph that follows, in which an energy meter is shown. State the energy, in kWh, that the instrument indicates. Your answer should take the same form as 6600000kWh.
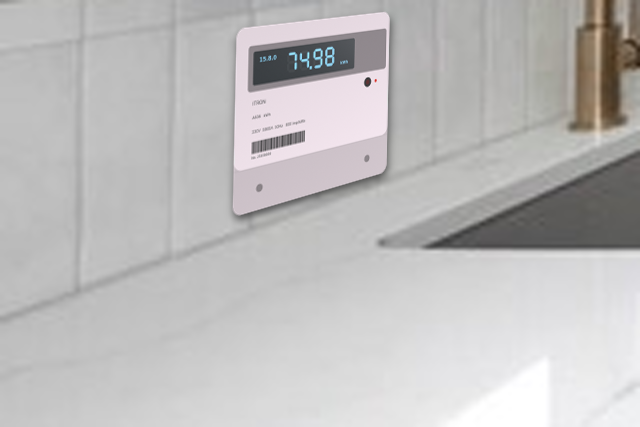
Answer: 74.98kWh
